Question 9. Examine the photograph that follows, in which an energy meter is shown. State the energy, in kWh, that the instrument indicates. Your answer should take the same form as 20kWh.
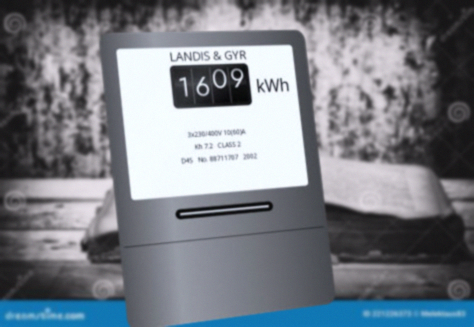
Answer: 1609kWh
